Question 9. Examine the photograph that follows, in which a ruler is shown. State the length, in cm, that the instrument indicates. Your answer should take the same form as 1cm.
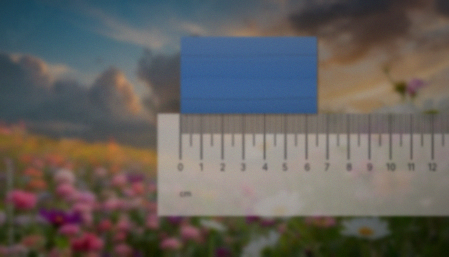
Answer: 6.5cm
